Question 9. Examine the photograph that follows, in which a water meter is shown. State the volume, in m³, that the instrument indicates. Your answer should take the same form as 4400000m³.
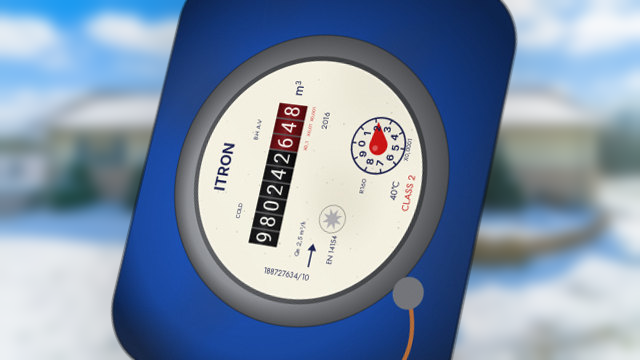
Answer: 980242.6482m³
